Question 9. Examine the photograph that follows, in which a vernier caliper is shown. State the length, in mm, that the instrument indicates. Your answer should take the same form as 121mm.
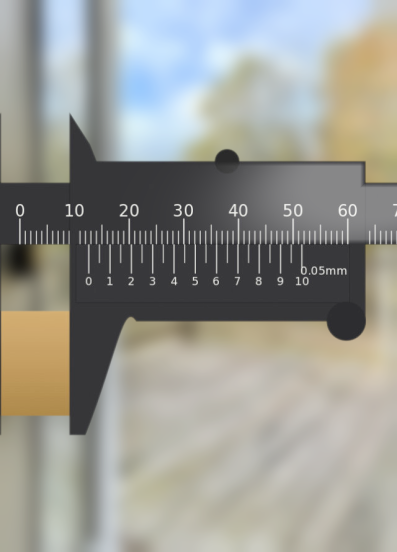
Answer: 12.6mm
